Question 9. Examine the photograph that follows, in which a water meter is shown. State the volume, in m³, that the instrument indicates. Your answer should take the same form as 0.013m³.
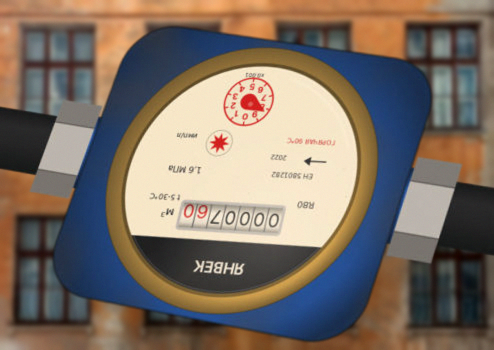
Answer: 7.598m³
